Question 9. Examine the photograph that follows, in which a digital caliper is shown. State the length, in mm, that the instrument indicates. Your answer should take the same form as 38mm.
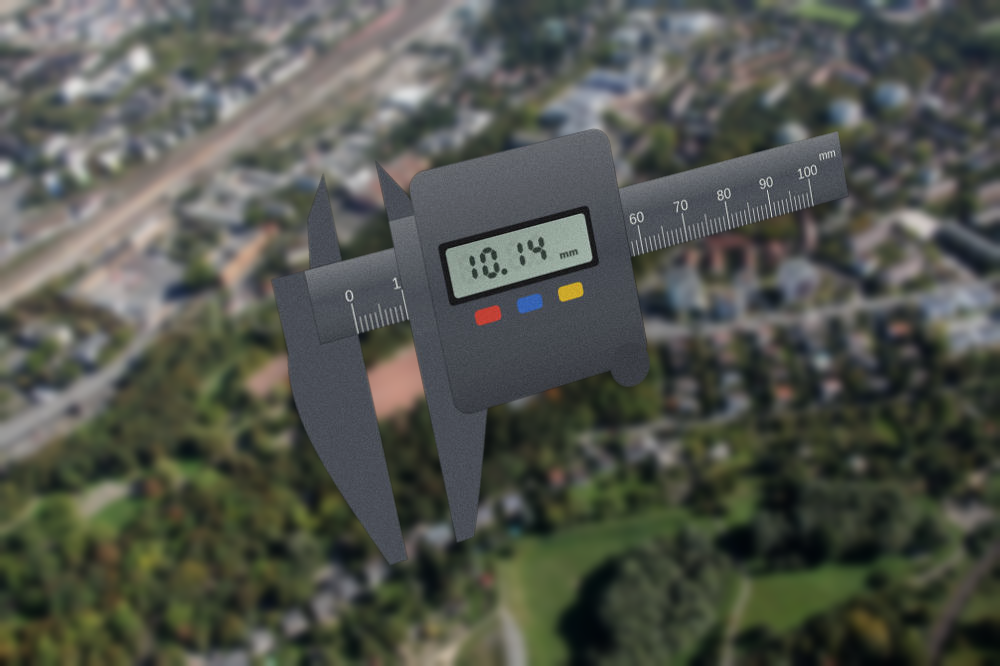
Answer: 10.14mm
